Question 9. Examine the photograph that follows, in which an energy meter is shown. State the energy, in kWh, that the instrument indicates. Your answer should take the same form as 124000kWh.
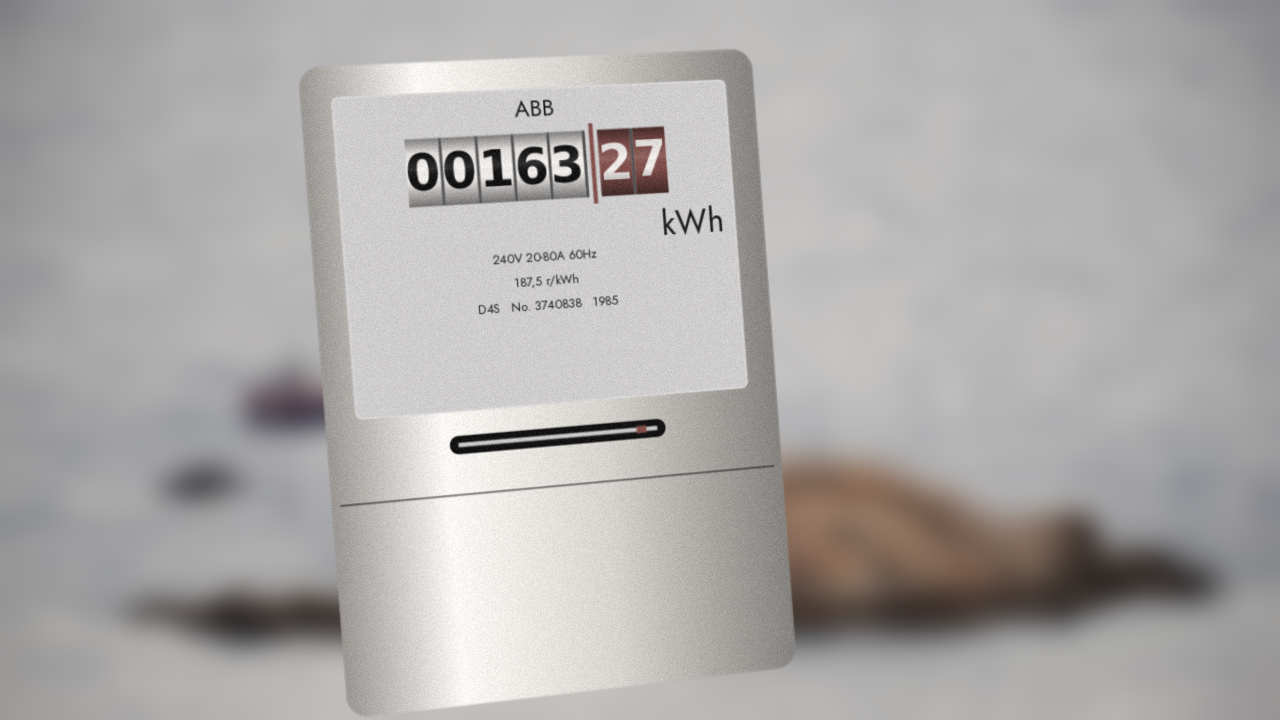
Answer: 163.27kWh
